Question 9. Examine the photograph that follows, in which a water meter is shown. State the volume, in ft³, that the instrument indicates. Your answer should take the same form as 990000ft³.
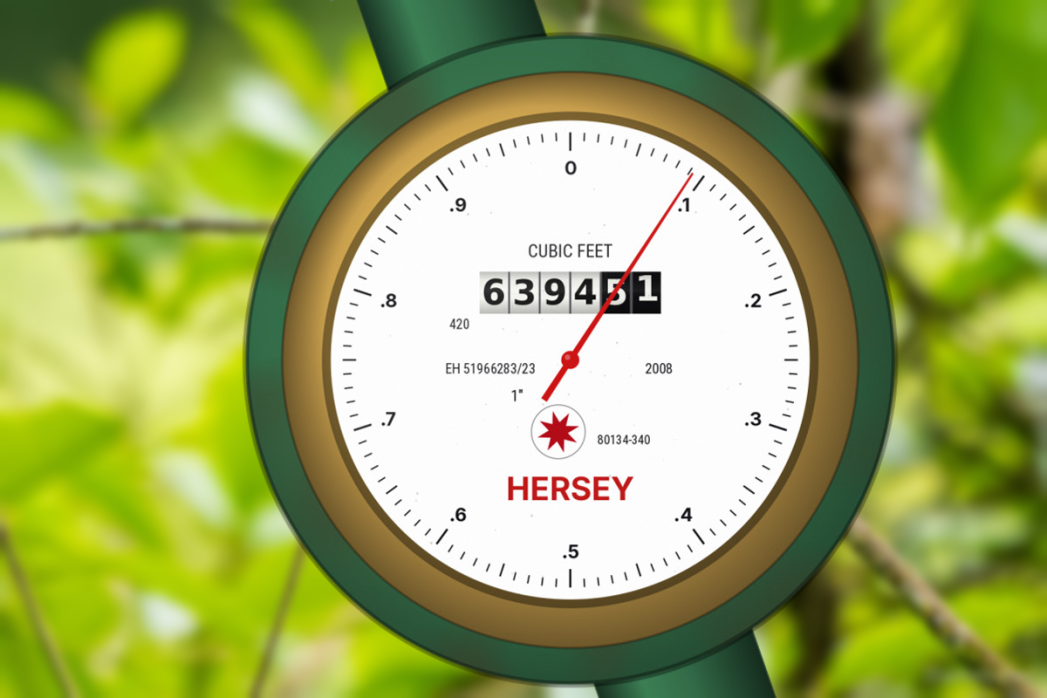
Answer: 639451.09ft³
